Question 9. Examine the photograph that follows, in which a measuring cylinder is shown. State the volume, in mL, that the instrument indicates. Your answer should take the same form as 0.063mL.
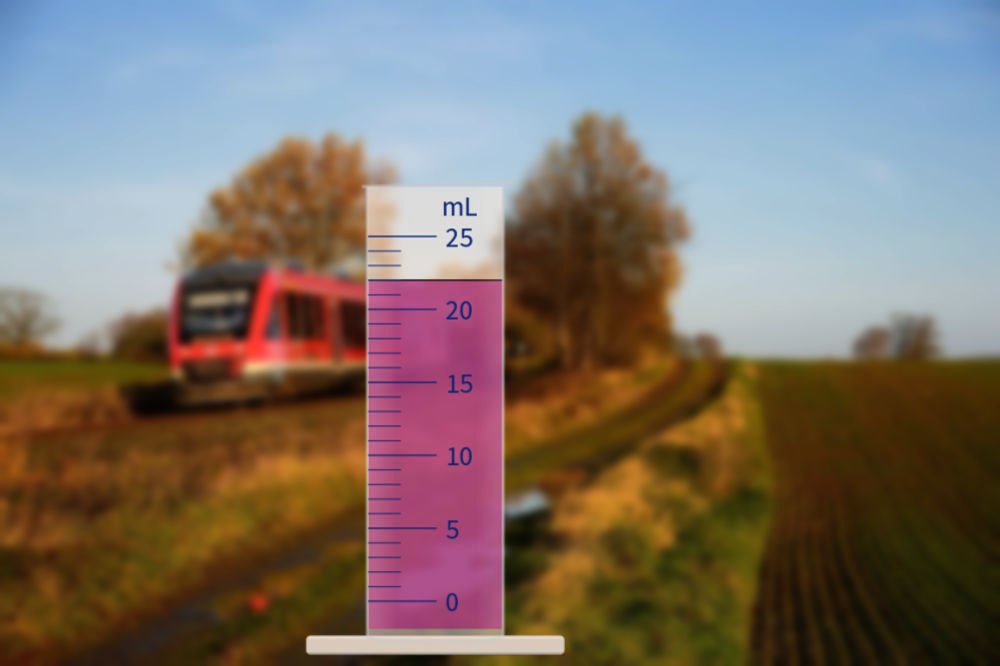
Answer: 22mL
